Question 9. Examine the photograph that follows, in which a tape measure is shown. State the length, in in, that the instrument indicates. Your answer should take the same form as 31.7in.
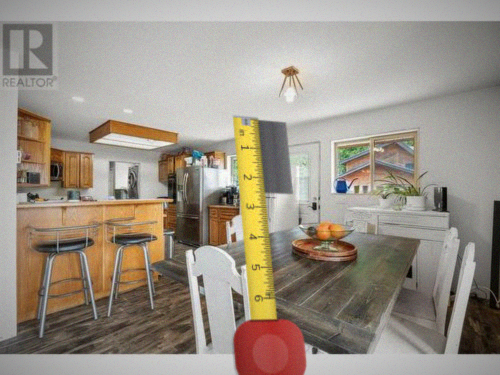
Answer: 2.5in
